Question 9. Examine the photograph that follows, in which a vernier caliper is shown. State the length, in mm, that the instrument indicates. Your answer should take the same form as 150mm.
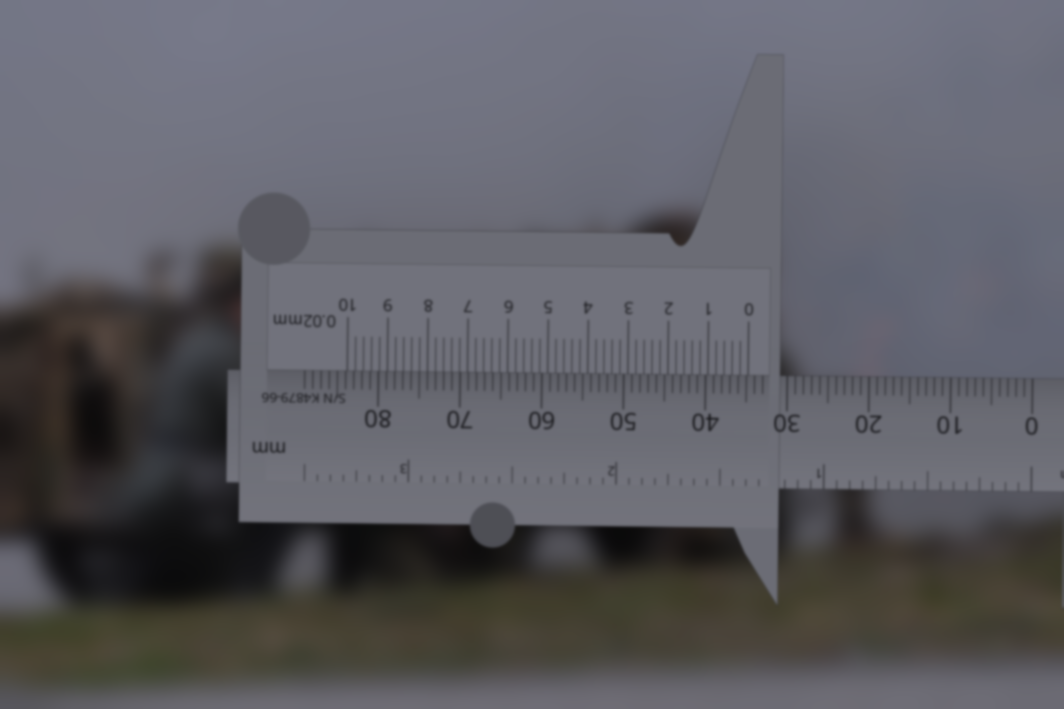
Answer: 34.8mm
